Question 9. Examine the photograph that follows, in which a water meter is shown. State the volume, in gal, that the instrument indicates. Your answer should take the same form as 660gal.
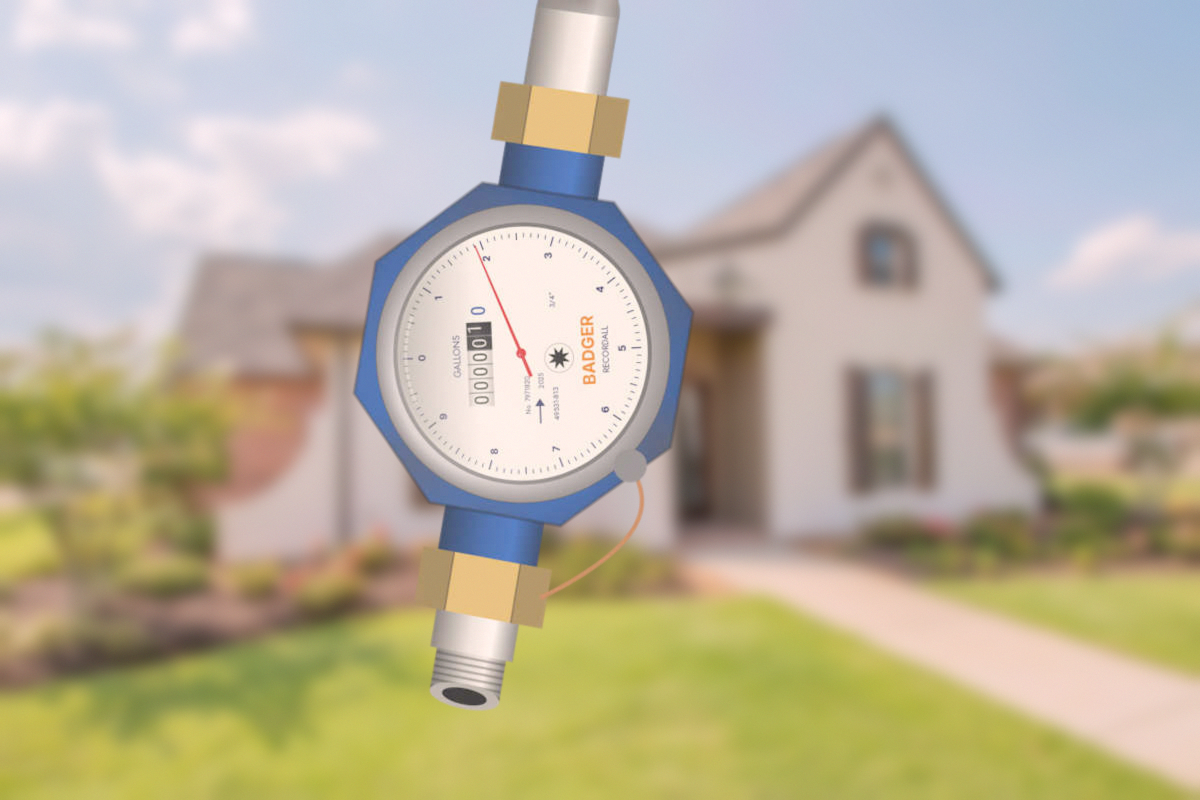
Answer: 11.9gal
